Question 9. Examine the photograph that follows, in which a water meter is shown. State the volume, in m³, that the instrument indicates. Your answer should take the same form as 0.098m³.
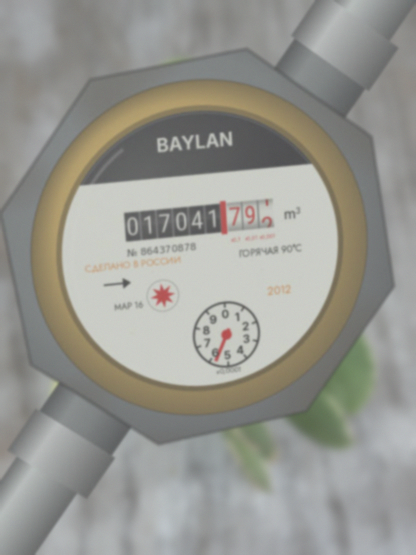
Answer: 17041.7915m³
